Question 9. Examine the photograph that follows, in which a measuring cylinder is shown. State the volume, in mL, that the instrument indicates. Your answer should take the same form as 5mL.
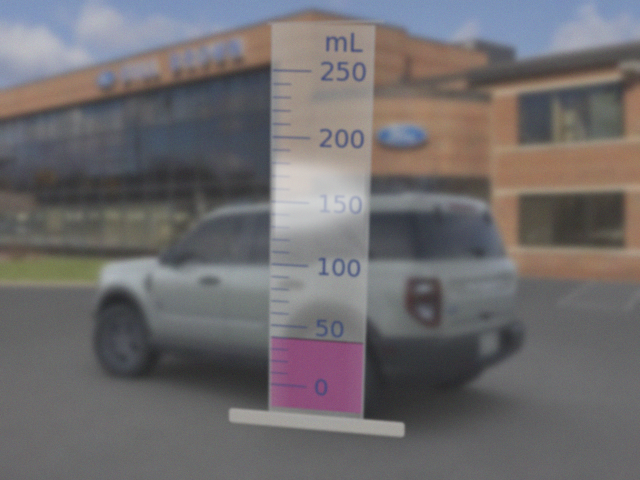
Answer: 40mL
